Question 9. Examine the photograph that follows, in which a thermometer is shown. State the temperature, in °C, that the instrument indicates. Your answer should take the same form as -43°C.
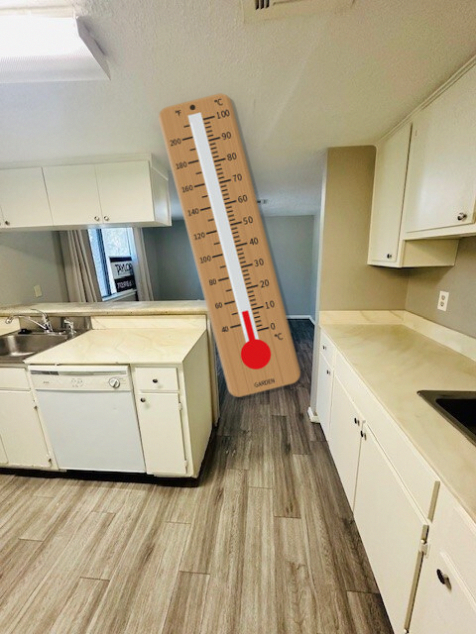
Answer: 10°C
